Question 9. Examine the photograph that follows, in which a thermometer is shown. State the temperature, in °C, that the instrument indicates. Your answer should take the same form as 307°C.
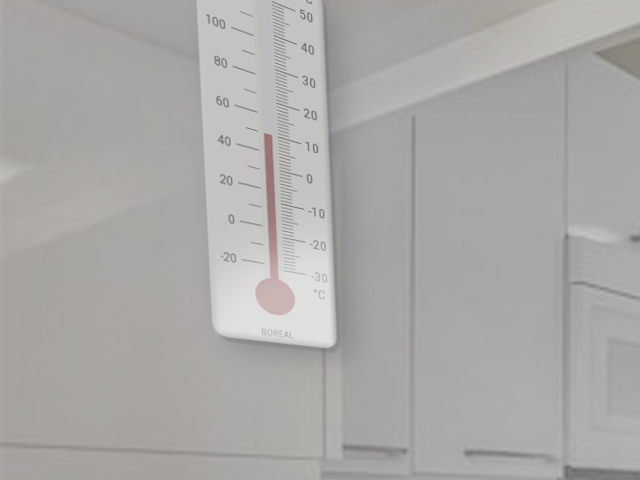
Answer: 10°C
